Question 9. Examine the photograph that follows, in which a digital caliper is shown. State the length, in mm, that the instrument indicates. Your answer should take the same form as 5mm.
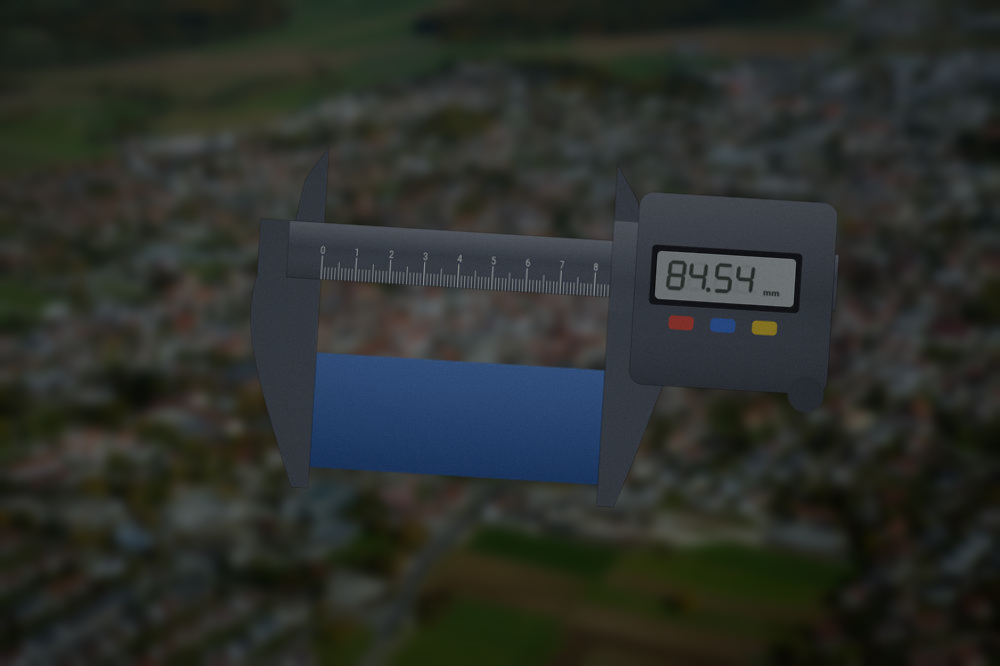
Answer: 84.54mm
